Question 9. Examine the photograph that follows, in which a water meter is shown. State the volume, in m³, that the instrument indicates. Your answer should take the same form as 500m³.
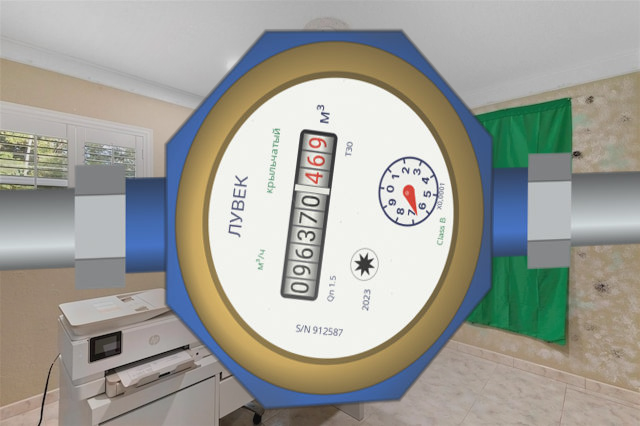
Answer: 96370.4696m³
